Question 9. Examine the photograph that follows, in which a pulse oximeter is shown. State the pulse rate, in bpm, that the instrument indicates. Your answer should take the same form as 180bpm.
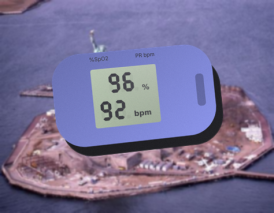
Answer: 92bpm
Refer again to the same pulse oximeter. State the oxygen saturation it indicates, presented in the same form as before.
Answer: 96%
